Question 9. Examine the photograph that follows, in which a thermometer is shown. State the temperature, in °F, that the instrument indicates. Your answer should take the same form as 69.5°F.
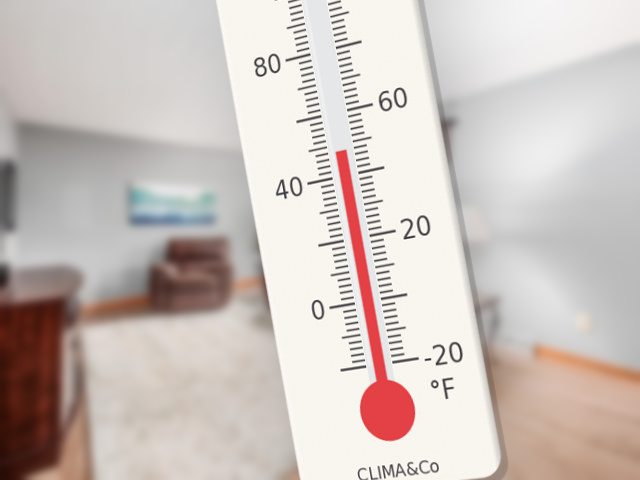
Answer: 48°F
